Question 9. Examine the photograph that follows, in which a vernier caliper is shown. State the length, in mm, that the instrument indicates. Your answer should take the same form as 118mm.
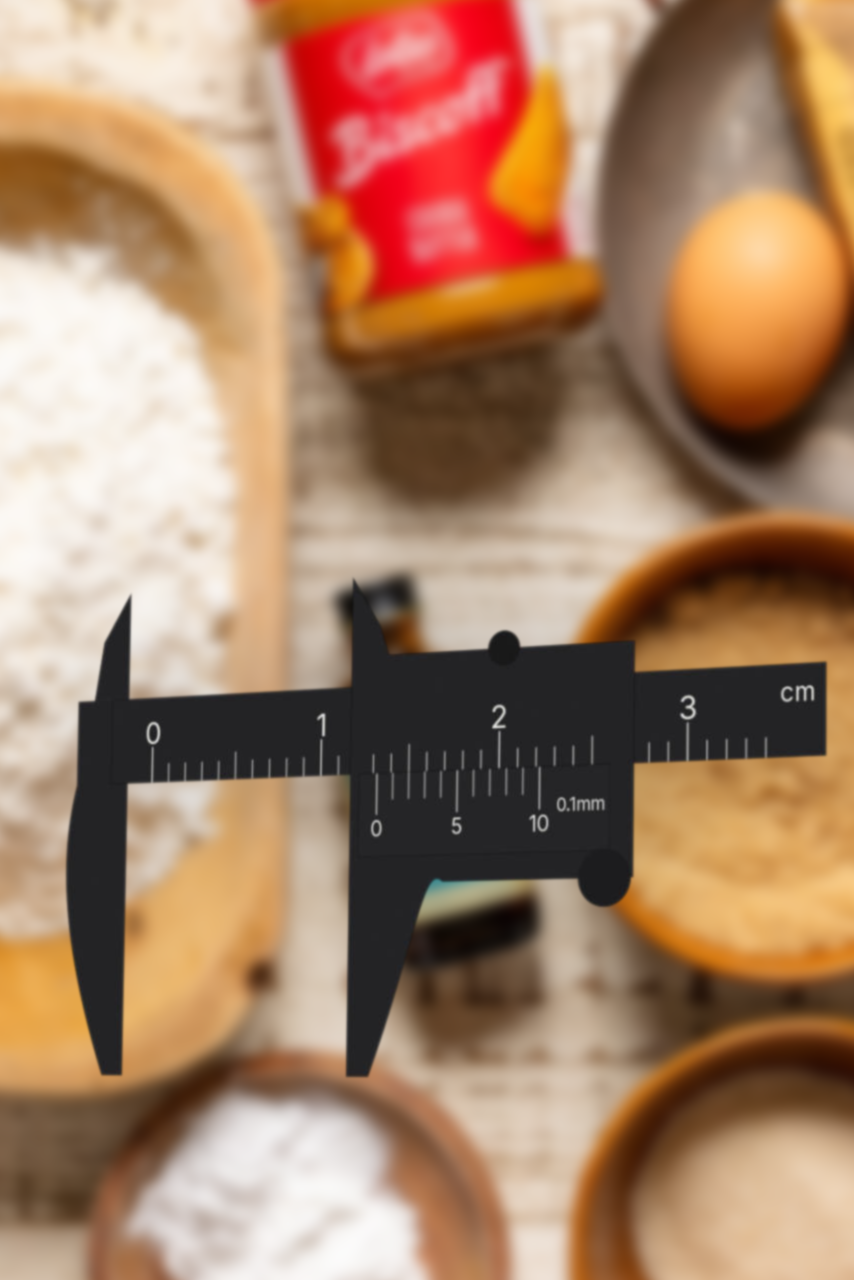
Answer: 13.2mm
